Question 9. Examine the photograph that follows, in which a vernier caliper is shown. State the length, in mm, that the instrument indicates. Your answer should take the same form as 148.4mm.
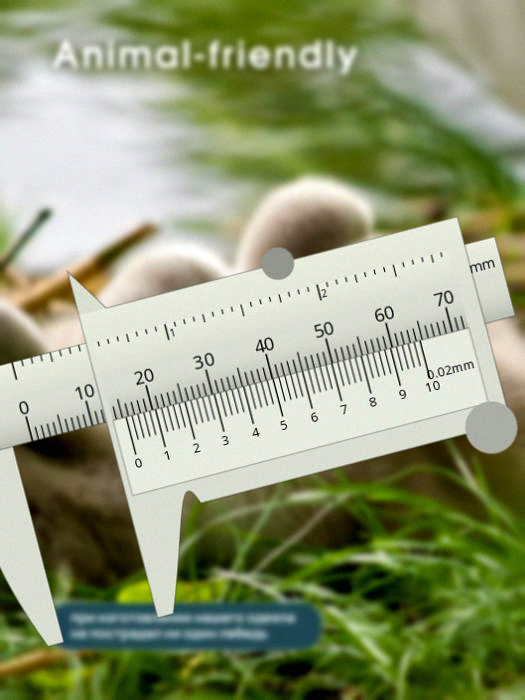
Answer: 15.6mm
